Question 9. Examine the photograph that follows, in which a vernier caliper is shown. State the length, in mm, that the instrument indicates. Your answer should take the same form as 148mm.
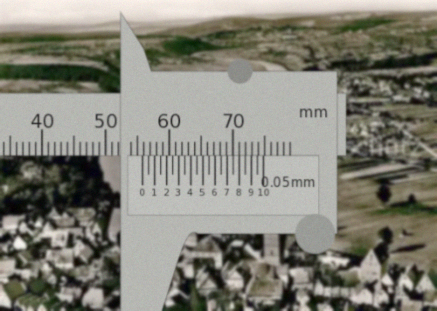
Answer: 55.8mm
